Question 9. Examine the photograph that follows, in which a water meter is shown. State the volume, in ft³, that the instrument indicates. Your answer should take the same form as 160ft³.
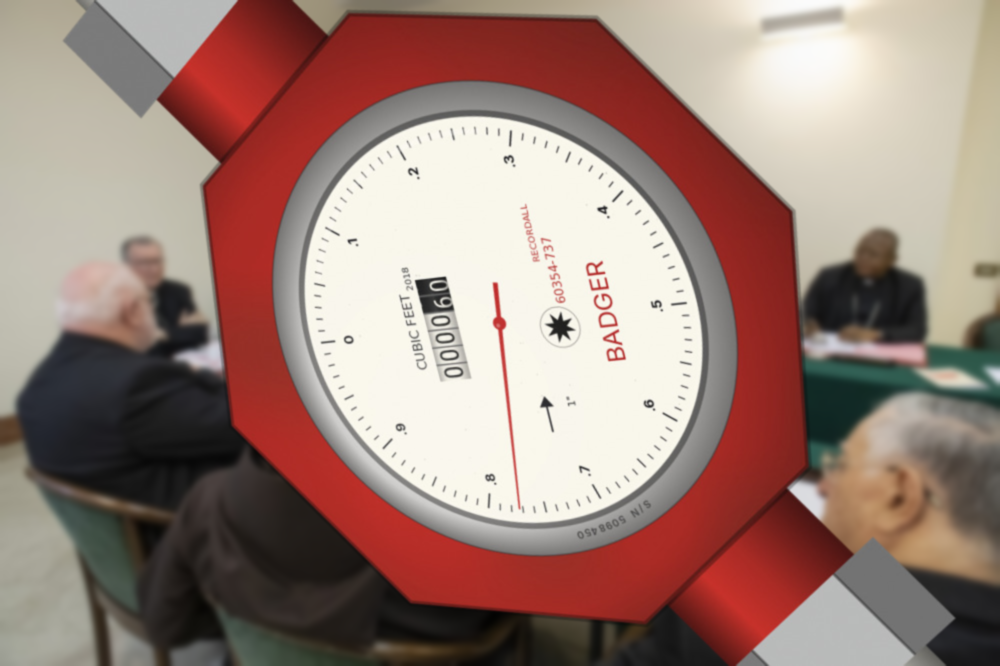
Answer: 59.77ft³
